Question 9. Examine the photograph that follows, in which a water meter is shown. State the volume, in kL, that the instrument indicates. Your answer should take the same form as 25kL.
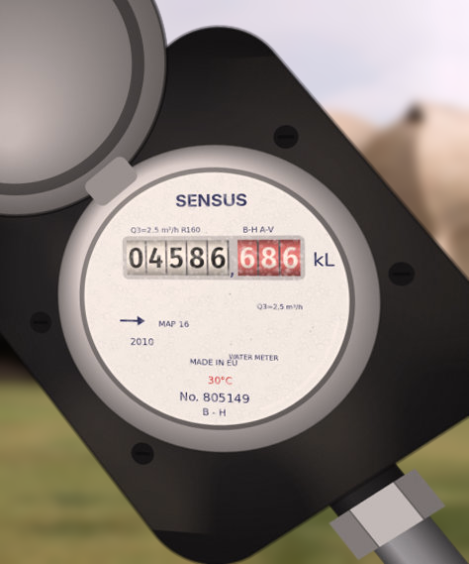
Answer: 4586.686kL
